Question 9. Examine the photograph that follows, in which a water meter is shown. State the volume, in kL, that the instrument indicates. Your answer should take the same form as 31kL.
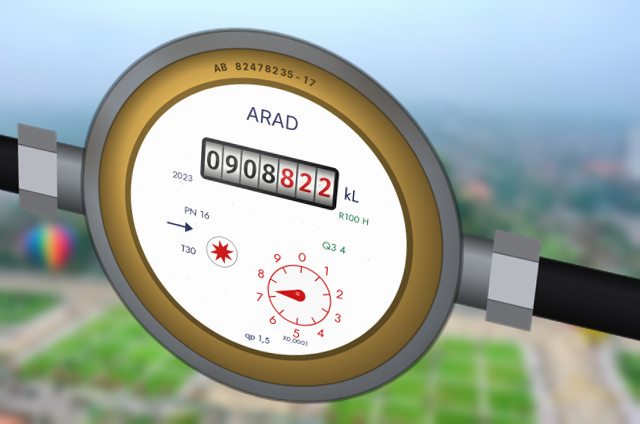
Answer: 908.8227kL
